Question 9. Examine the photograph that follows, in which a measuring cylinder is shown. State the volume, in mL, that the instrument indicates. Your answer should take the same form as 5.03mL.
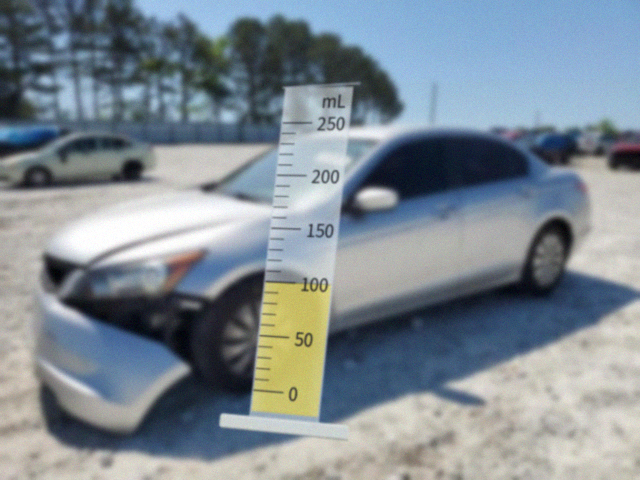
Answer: 100mL
